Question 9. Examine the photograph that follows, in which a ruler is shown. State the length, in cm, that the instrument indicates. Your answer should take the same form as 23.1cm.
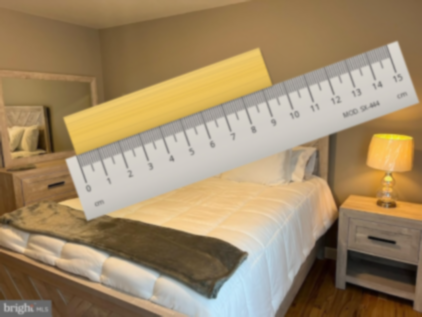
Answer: 9.5cm
